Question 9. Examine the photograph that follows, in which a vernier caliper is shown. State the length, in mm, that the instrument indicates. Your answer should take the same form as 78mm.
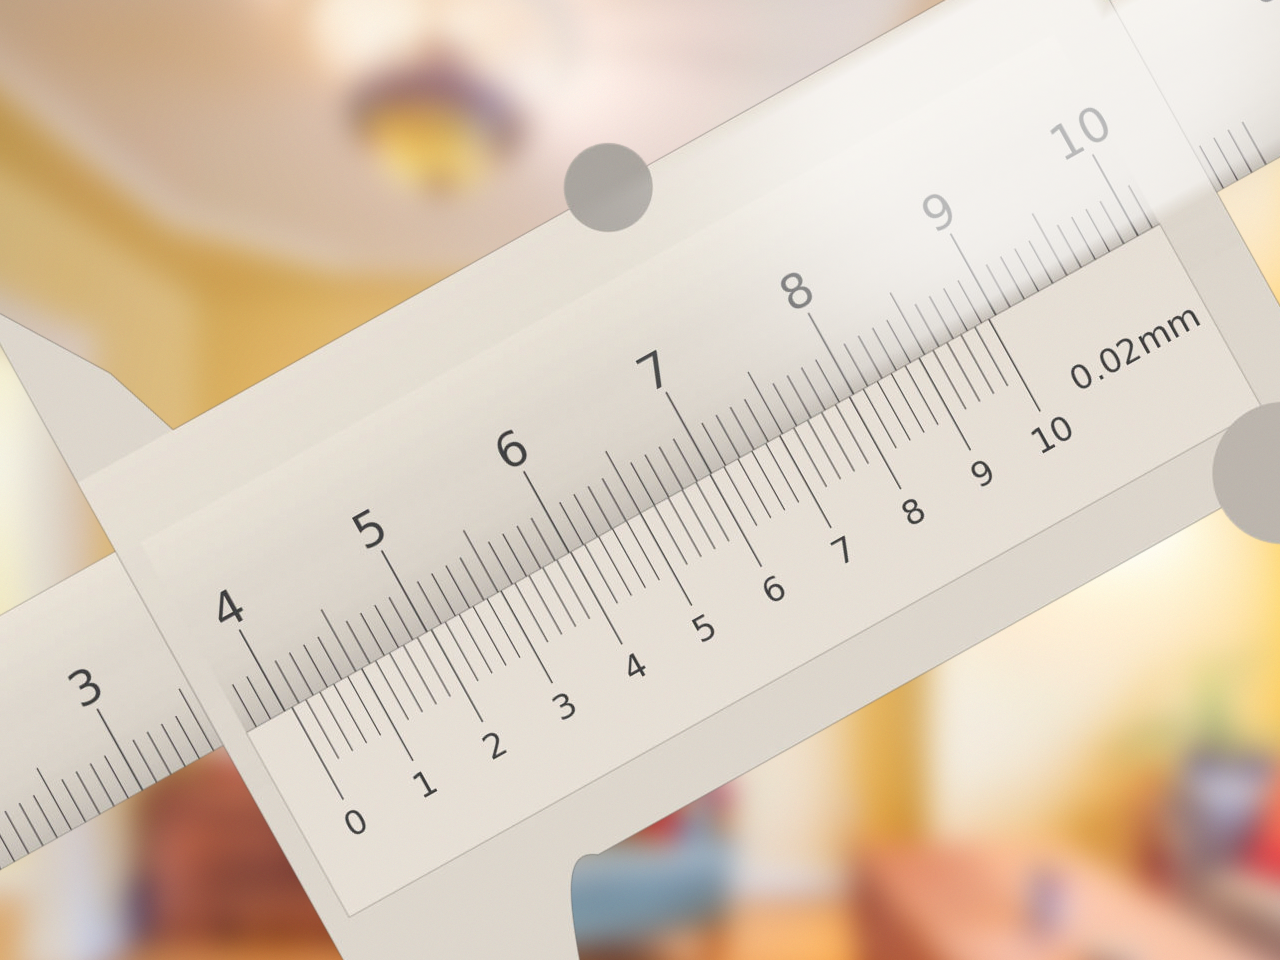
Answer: 40.5mm
